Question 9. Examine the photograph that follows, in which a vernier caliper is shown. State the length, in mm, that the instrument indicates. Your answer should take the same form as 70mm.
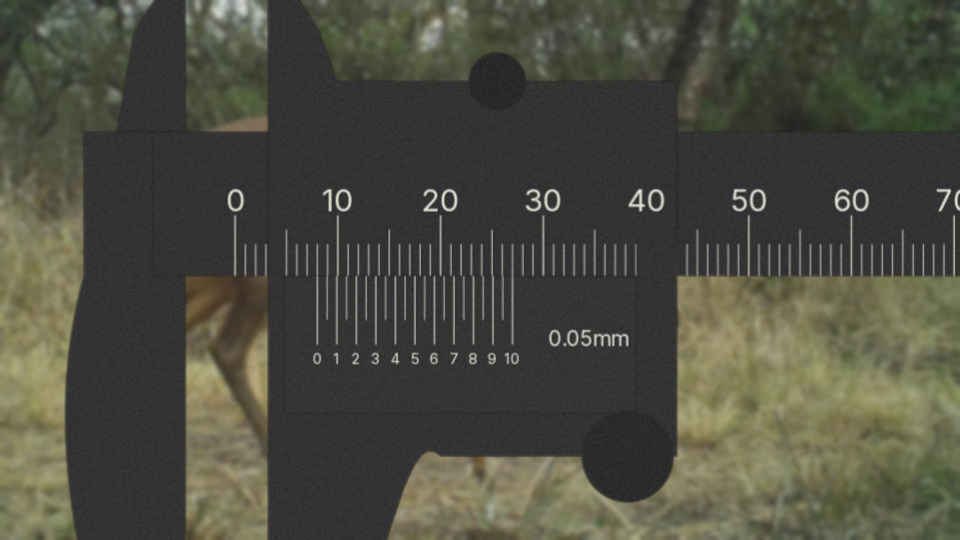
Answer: 8.0mm
